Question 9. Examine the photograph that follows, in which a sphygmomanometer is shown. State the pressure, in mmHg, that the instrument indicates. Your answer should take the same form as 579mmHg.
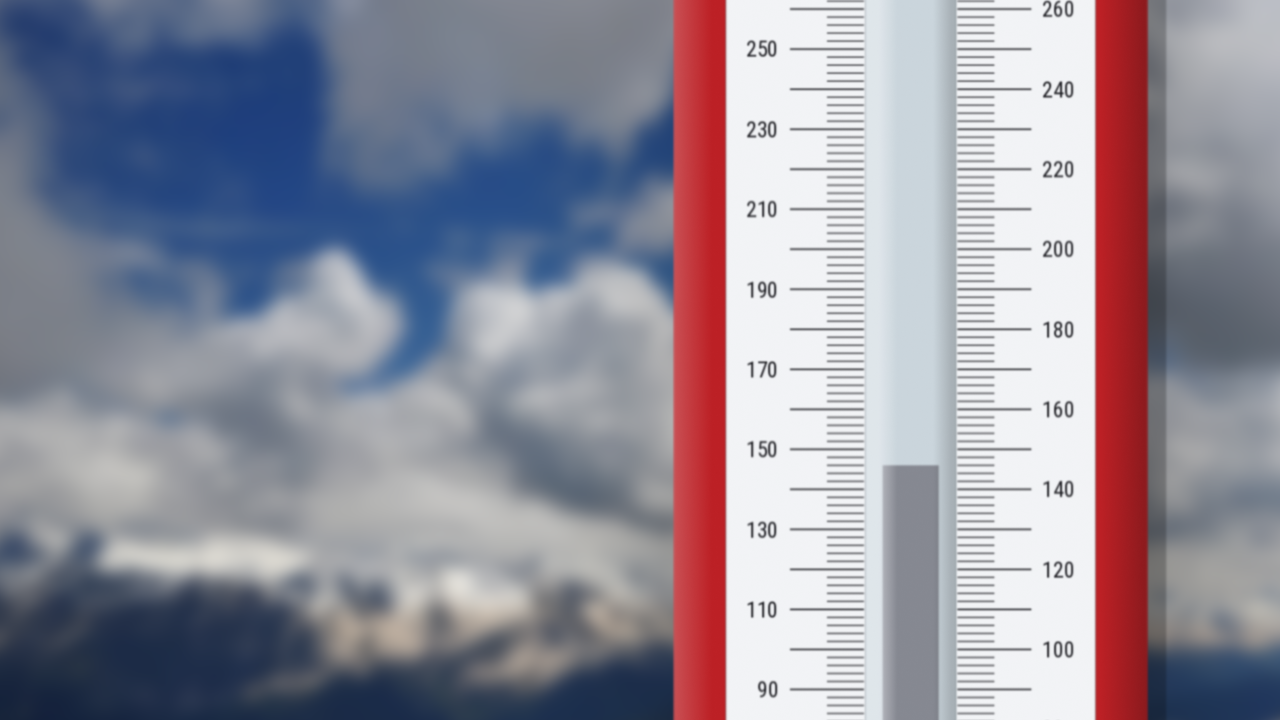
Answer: 146mmHg
